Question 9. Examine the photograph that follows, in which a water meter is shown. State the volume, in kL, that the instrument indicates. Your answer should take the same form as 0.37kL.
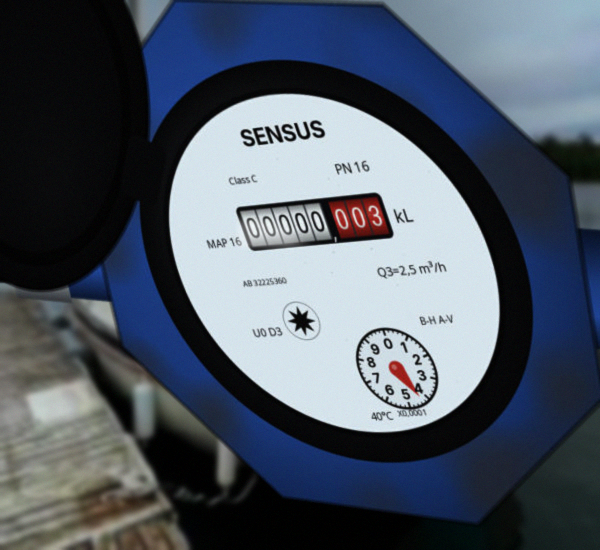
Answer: 0.0034kL
